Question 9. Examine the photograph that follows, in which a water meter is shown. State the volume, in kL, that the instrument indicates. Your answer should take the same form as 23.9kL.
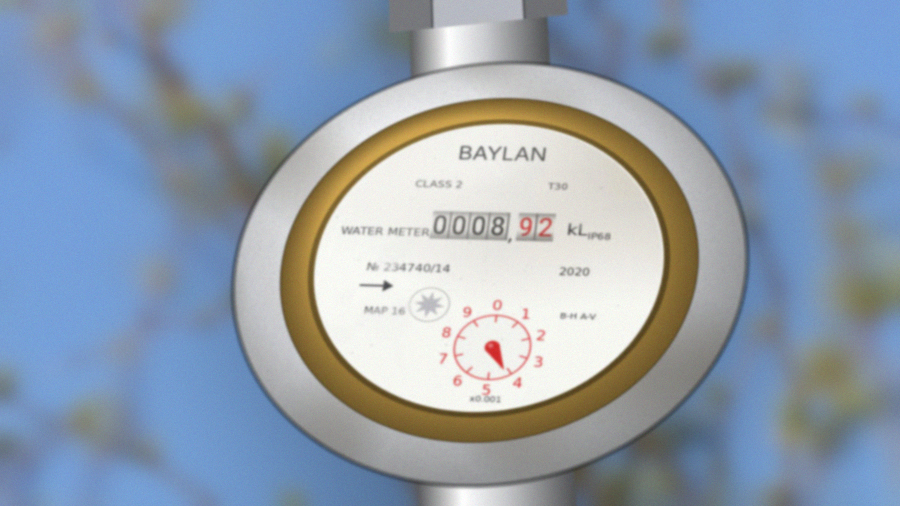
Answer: 8.924kL
